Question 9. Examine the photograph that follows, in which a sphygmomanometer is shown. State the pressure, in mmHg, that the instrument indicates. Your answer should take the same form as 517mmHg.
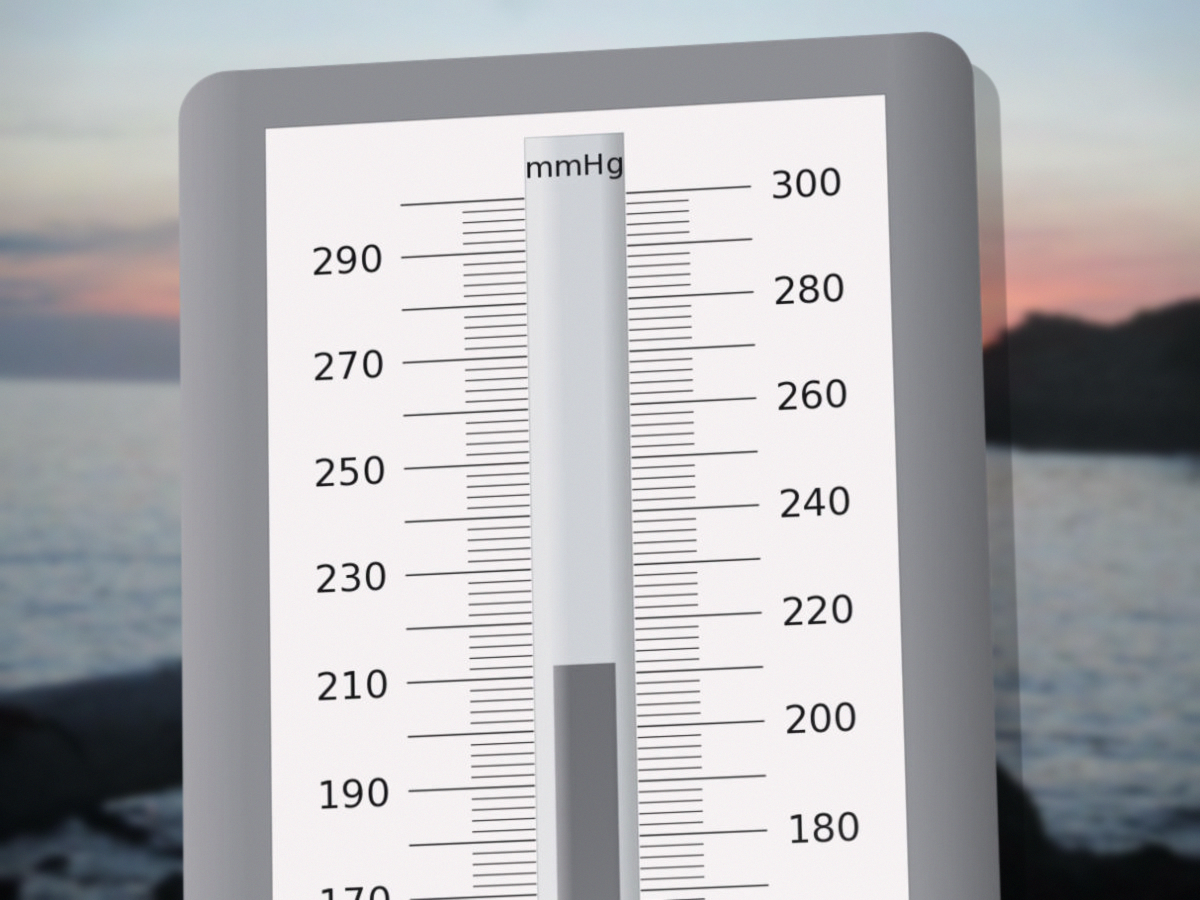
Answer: 212mmHg
